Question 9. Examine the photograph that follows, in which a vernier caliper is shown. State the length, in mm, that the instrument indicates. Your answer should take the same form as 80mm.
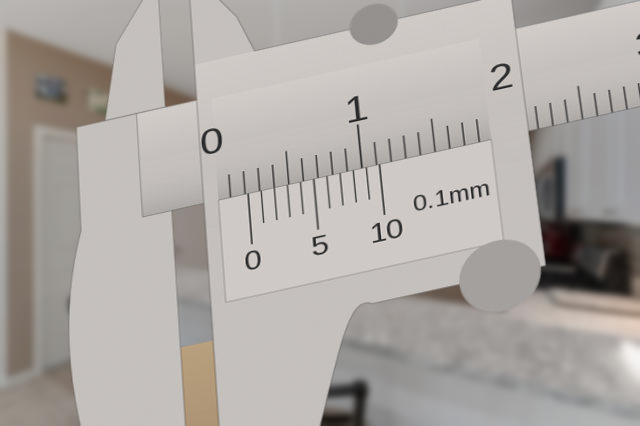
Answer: 2.2mm
